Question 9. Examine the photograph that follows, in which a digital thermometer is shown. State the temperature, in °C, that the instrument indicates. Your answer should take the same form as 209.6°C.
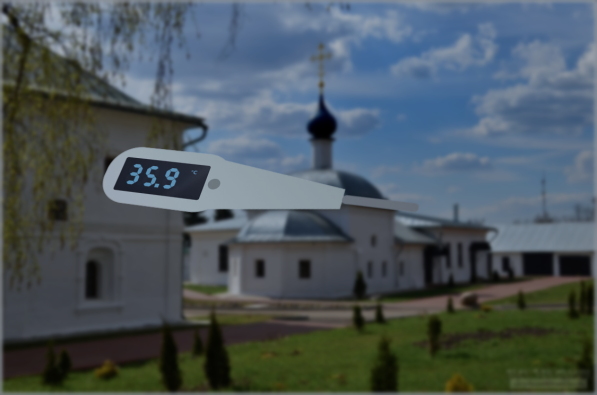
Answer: 35.9°C
